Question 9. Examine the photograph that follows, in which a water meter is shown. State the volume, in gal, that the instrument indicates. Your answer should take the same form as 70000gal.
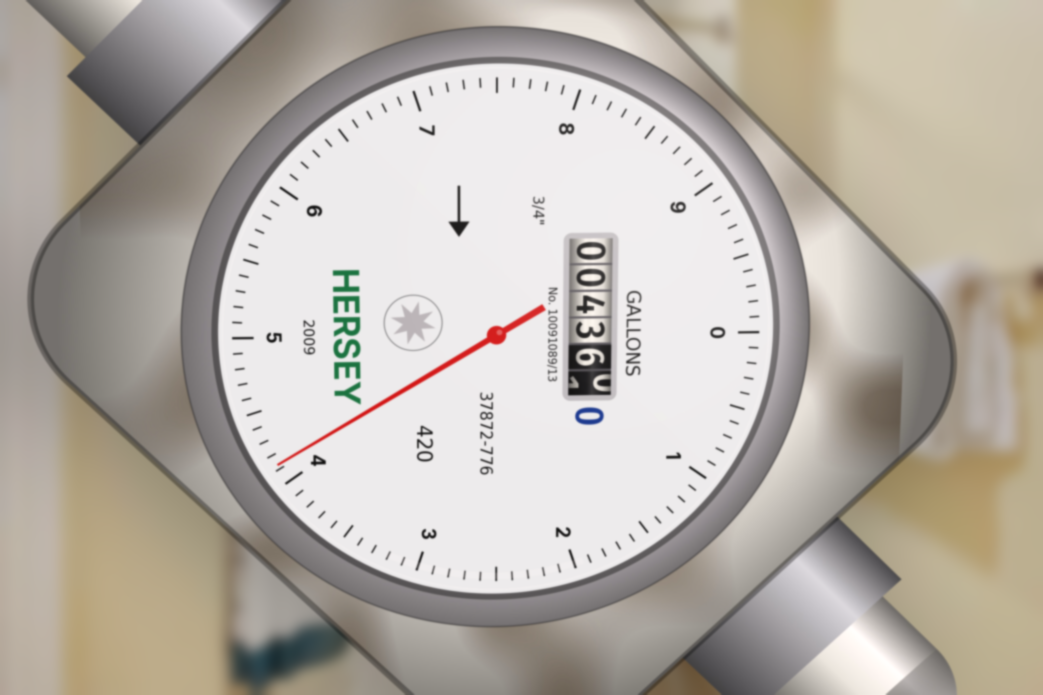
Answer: 43604.1gal
